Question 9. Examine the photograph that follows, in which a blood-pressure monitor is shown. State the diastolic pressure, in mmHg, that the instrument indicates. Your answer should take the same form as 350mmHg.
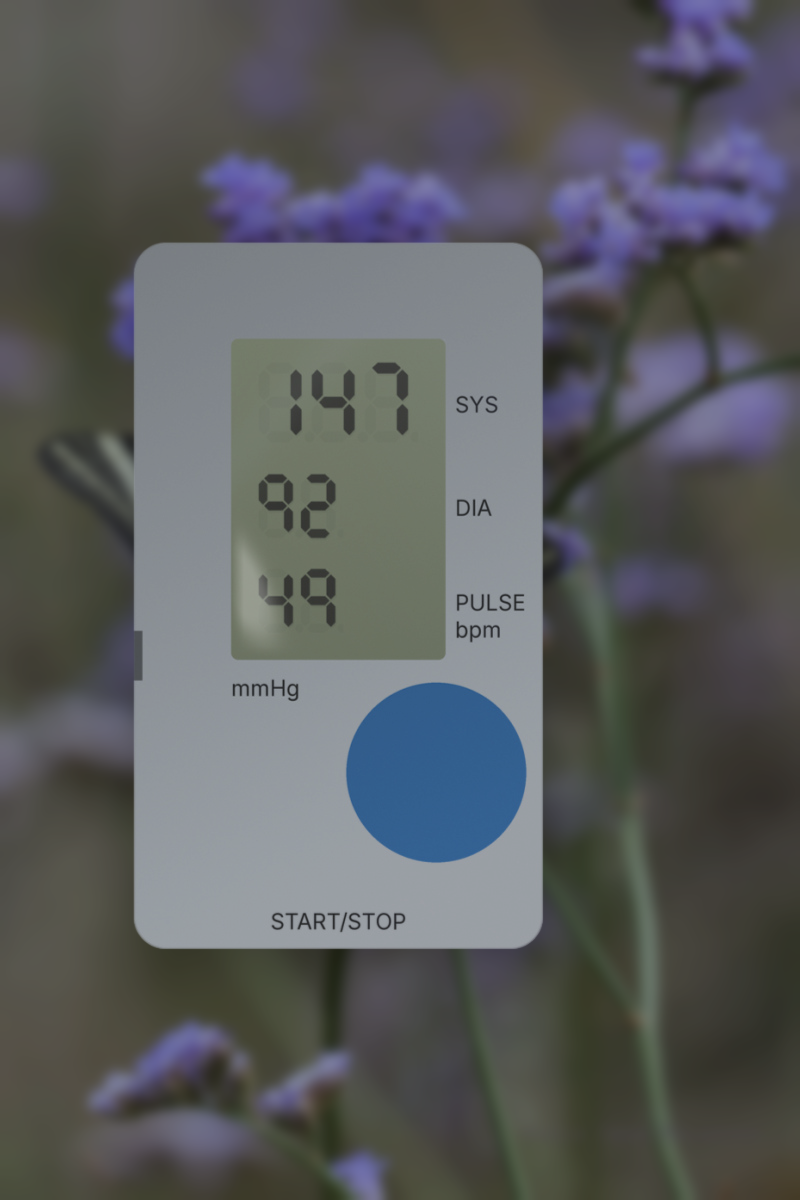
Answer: 92mmHg
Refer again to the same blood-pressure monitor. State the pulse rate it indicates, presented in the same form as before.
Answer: 49bpm
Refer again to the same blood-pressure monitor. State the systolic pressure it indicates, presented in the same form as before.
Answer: 147mmHg
